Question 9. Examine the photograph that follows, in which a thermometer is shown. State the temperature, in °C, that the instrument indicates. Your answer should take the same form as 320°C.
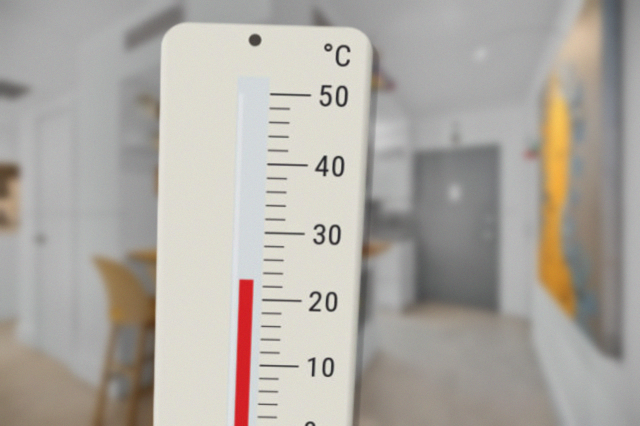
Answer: 23°C
